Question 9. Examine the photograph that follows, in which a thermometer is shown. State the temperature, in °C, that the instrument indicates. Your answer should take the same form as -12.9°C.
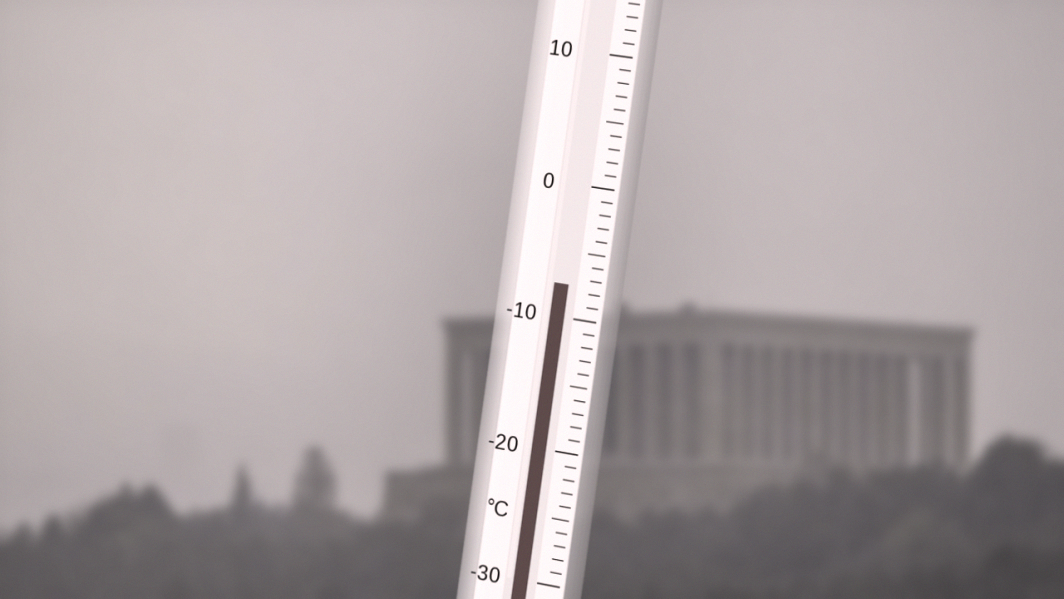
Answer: -7.5°C
